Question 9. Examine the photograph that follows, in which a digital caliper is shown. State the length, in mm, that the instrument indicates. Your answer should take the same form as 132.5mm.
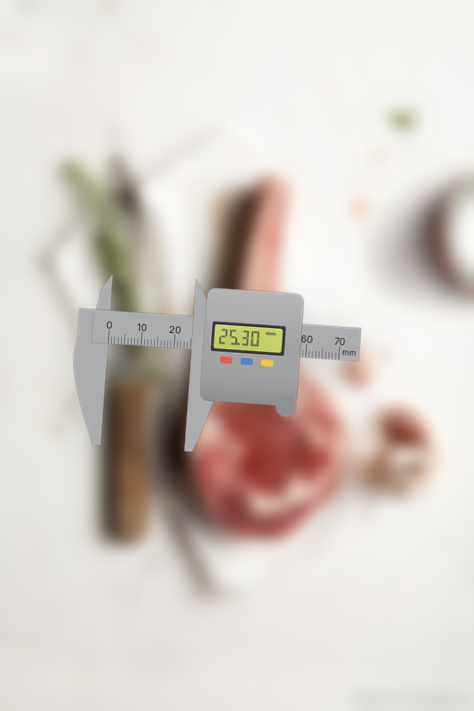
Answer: 25.30mm
